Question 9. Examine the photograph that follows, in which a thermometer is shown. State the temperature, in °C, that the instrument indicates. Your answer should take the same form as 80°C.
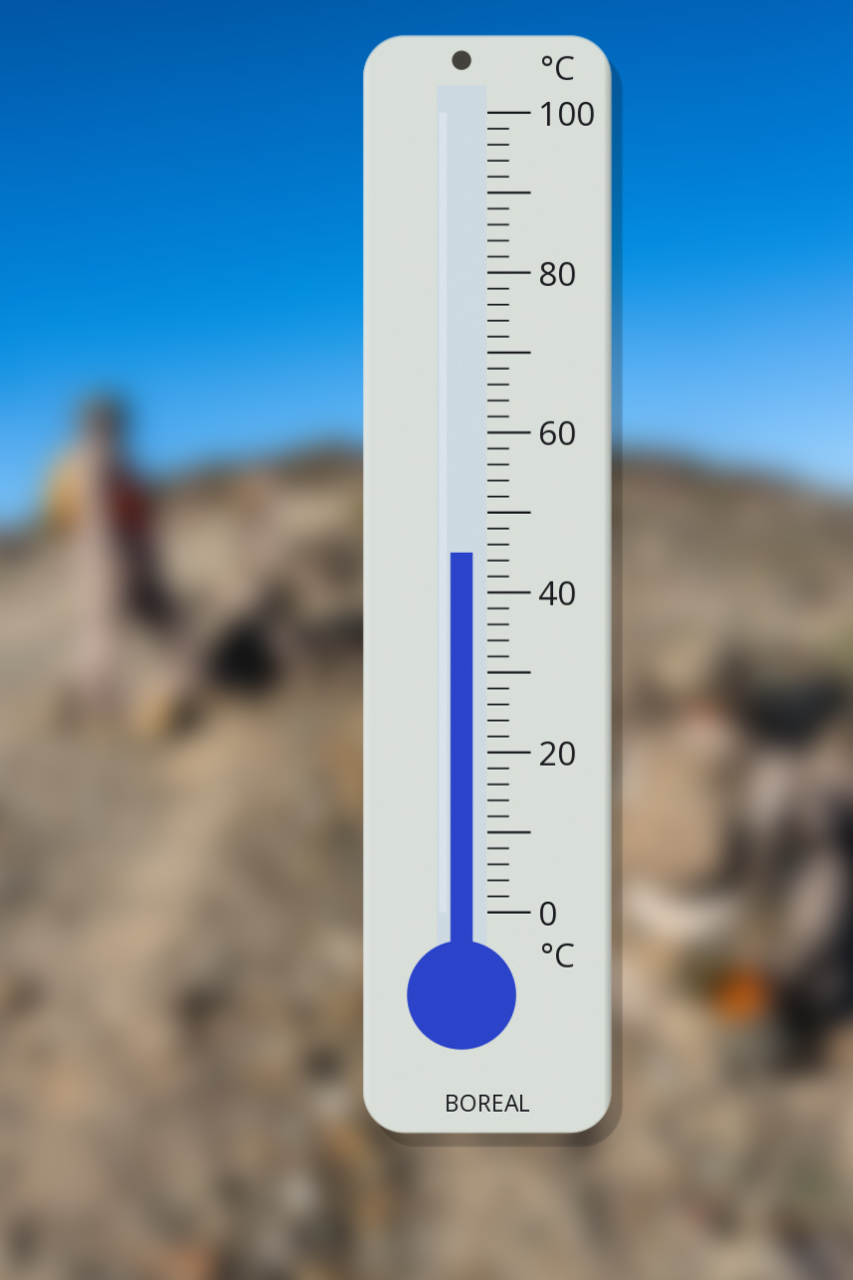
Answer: 45°C
